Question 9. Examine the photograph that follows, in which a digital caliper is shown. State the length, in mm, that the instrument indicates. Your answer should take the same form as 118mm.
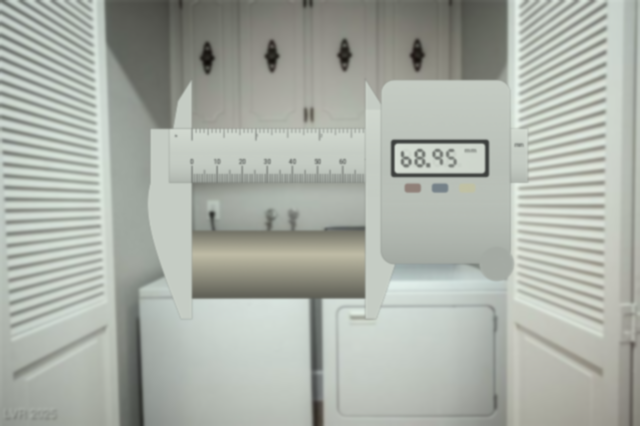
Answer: 68.95mm
